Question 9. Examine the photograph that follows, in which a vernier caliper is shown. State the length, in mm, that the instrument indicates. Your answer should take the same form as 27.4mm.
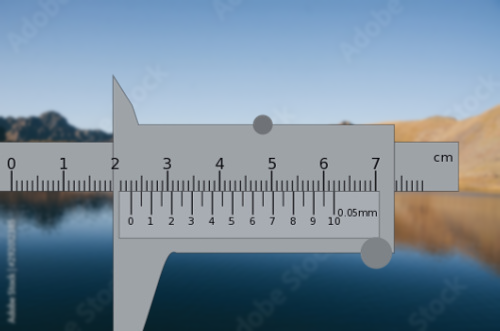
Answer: 23.0mm
